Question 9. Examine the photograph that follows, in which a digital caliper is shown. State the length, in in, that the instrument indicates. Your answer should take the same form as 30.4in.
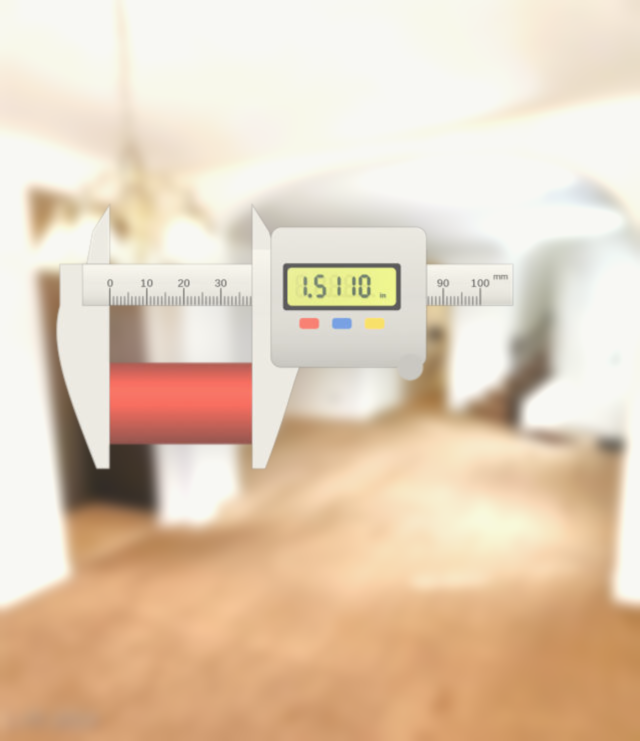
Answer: 1.5110in
